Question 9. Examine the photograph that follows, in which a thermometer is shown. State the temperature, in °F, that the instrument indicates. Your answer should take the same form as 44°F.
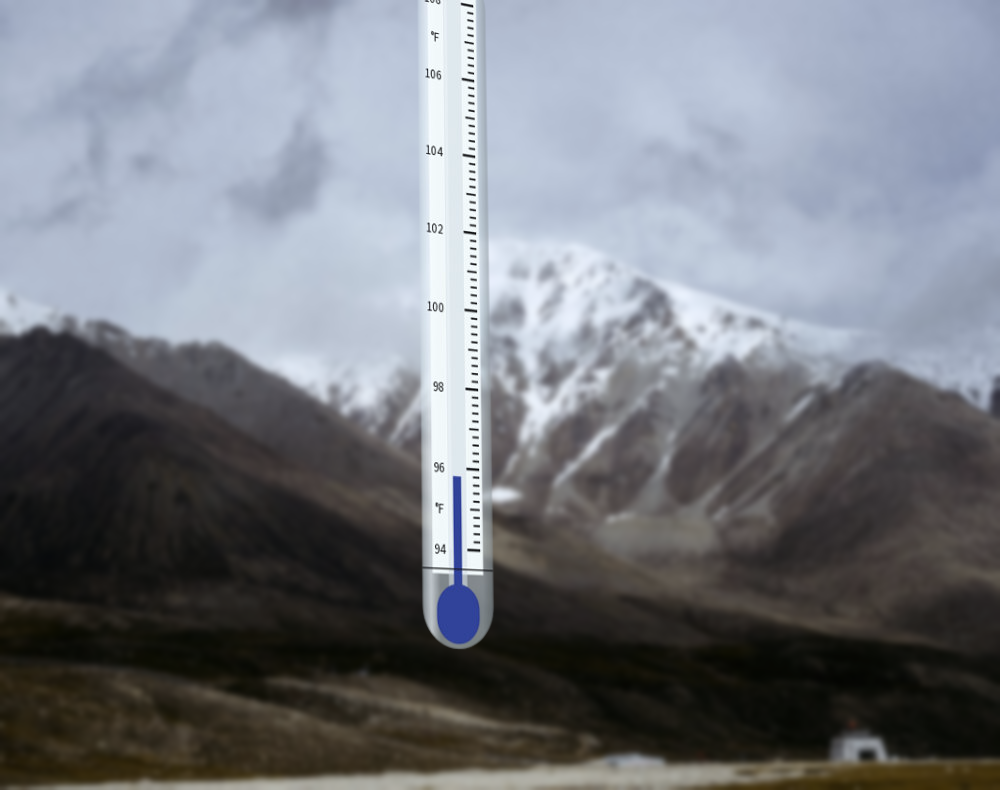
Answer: 95.8°F
